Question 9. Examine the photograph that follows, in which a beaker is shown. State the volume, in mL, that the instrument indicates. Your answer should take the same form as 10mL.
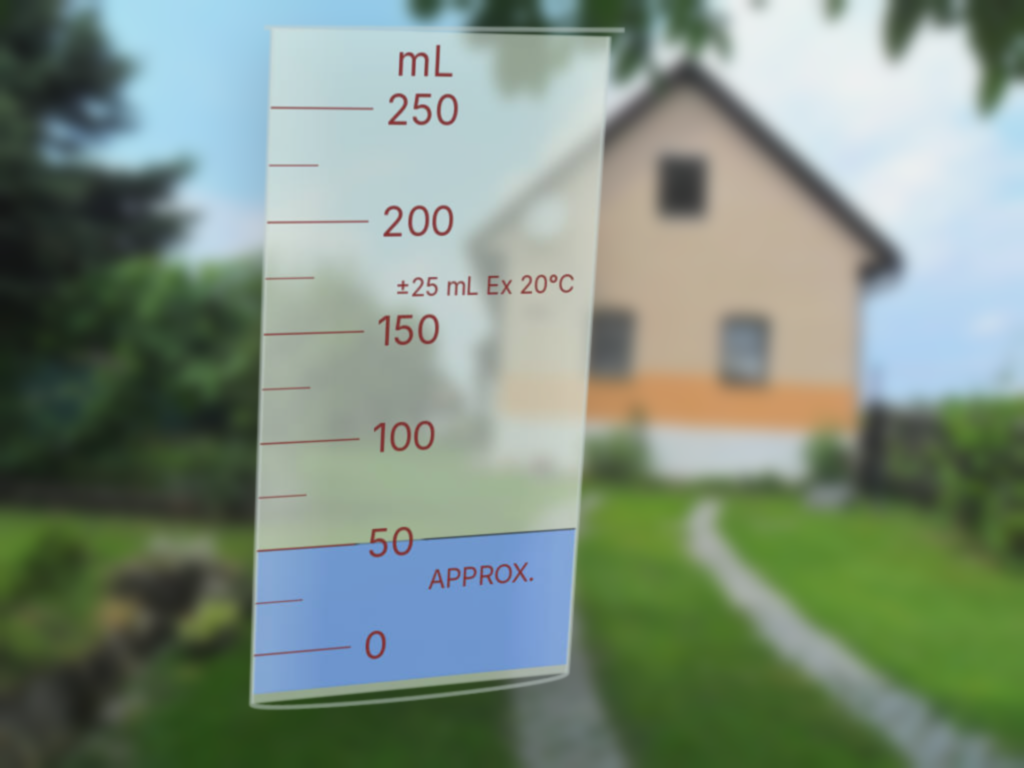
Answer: 50mL
